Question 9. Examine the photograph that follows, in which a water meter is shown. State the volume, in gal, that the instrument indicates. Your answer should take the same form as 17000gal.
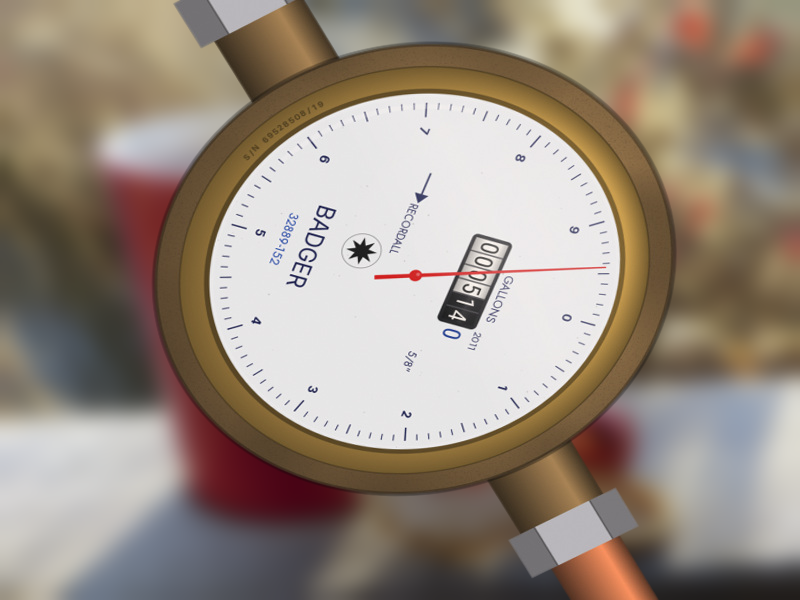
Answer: 5139.4gal
